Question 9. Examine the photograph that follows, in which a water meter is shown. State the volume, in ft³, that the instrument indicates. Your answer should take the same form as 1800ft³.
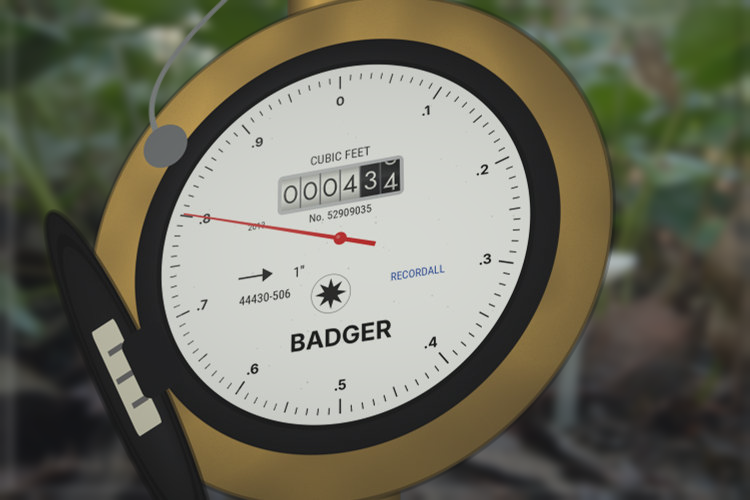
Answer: 433.80ft³
